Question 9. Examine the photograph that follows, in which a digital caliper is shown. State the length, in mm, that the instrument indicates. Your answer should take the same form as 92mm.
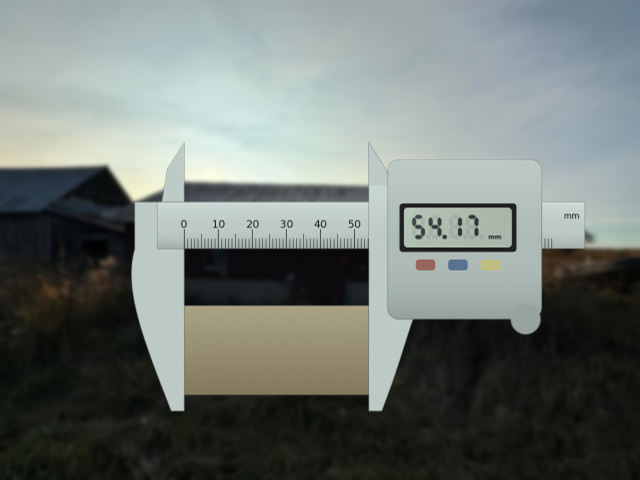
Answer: 54.17mm
